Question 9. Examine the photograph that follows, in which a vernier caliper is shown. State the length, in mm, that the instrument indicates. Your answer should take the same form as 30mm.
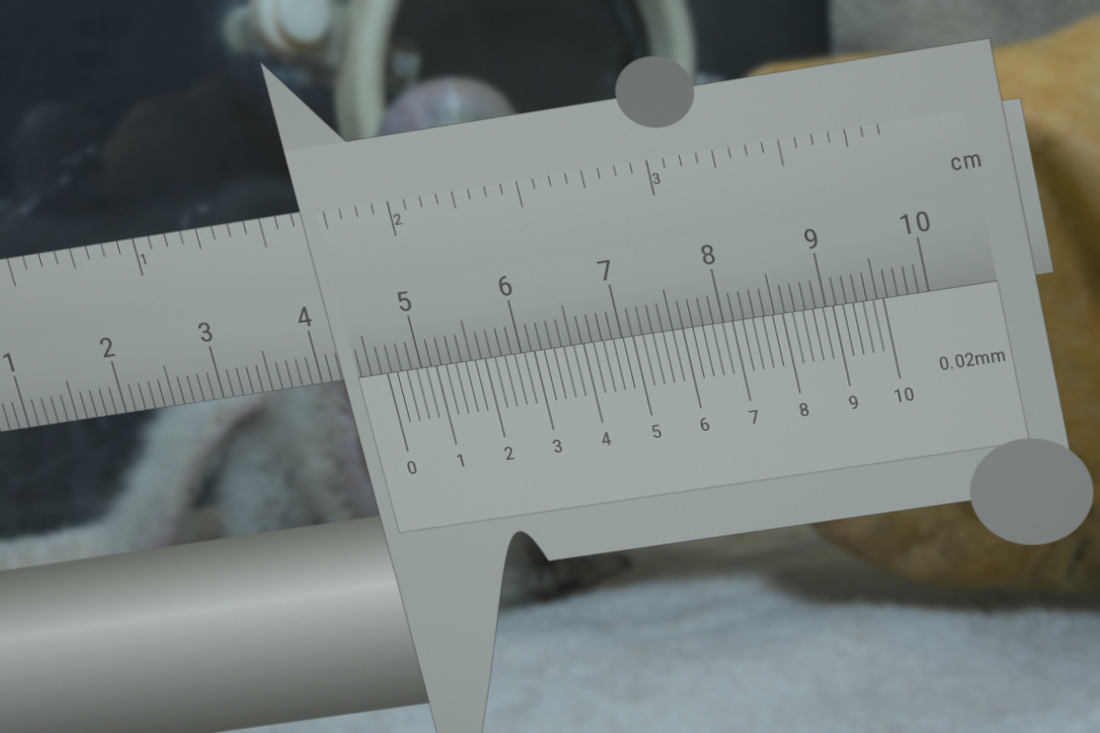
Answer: 46.6mm
